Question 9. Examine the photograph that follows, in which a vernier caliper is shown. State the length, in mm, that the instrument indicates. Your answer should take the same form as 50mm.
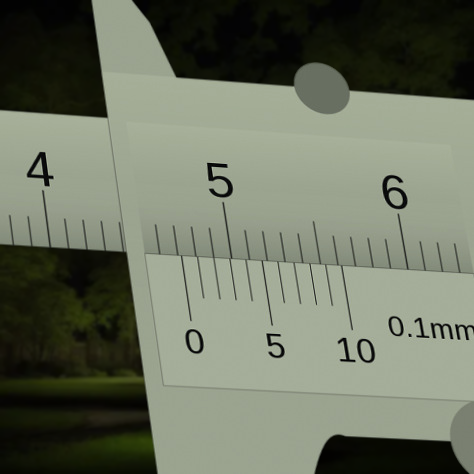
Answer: 47.2mm
